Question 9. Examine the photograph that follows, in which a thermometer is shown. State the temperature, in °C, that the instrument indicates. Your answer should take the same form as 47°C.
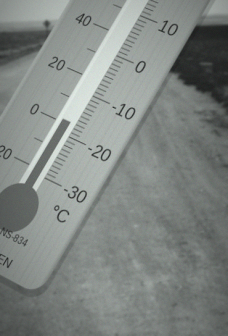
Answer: -17°C
